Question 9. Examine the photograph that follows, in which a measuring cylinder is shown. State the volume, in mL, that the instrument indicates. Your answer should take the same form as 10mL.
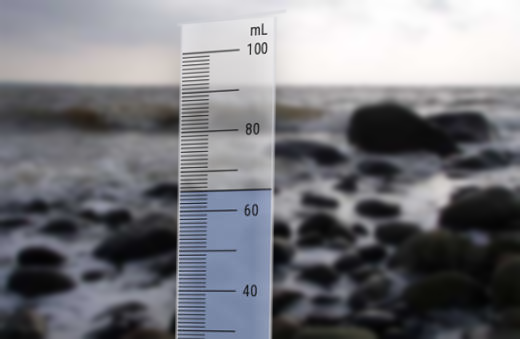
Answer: 65mL
